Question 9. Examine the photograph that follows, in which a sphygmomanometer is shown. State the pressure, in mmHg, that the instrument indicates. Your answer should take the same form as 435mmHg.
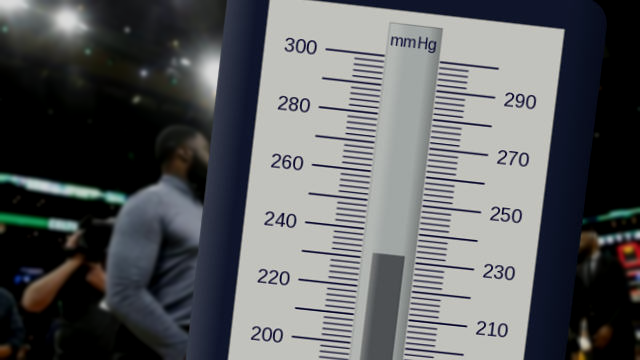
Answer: 232mmHg
